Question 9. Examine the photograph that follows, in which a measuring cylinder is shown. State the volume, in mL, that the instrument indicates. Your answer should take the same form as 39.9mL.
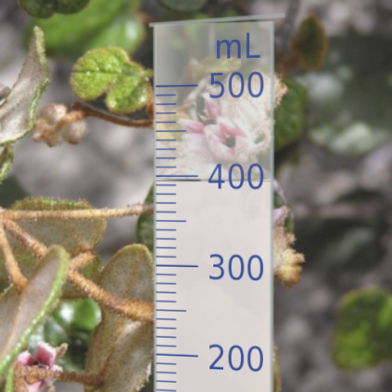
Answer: 395mL
